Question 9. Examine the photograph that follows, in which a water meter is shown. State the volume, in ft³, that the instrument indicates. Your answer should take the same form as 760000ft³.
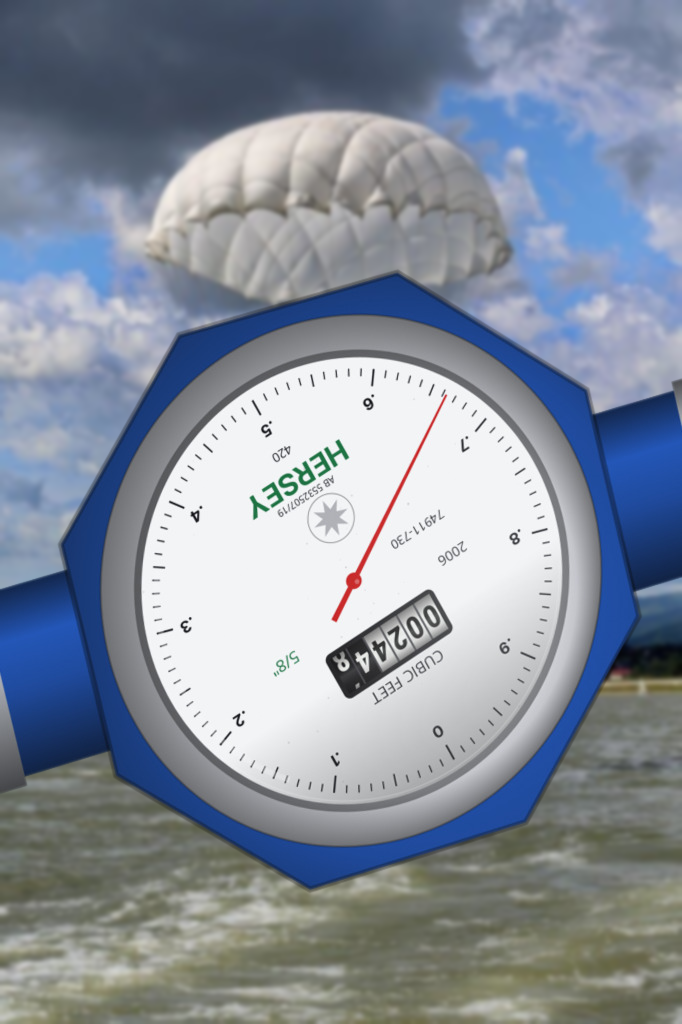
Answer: 2447.66ft³
